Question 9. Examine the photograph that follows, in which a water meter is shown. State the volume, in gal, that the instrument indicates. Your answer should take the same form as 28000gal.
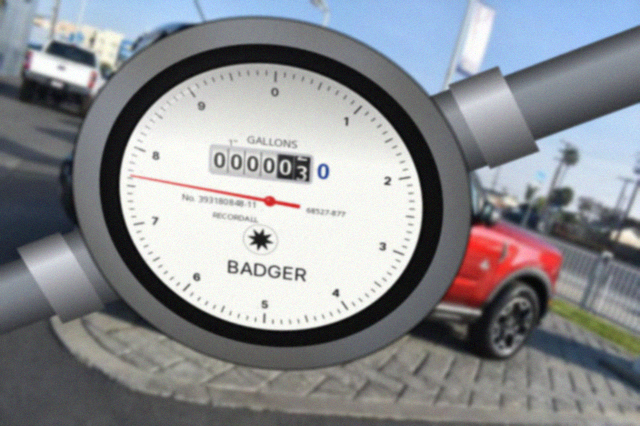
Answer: 27.6gal
